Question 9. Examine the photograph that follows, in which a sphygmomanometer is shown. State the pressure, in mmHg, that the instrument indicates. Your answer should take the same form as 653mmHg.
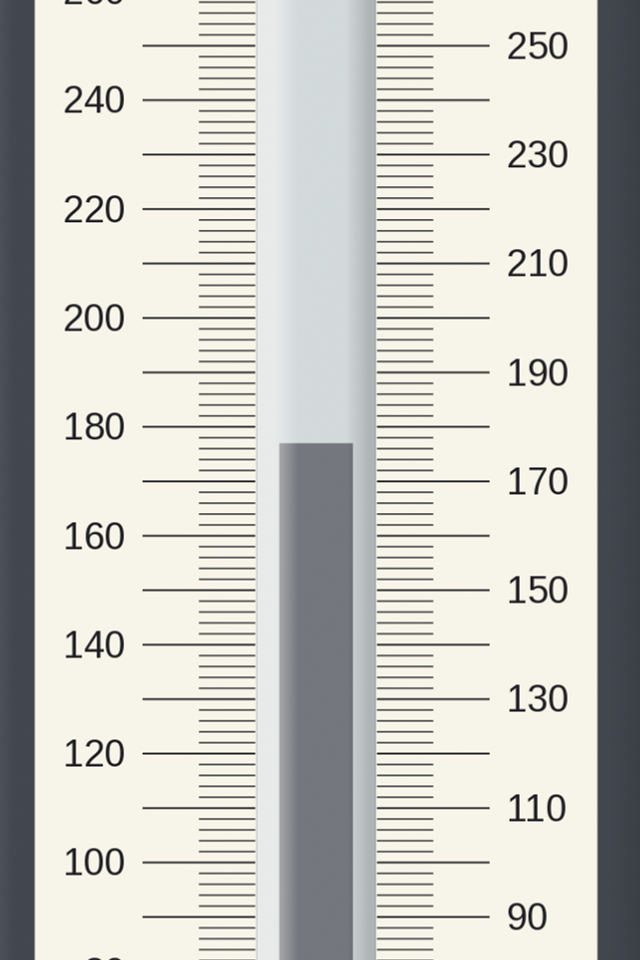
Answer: 177mmHg
